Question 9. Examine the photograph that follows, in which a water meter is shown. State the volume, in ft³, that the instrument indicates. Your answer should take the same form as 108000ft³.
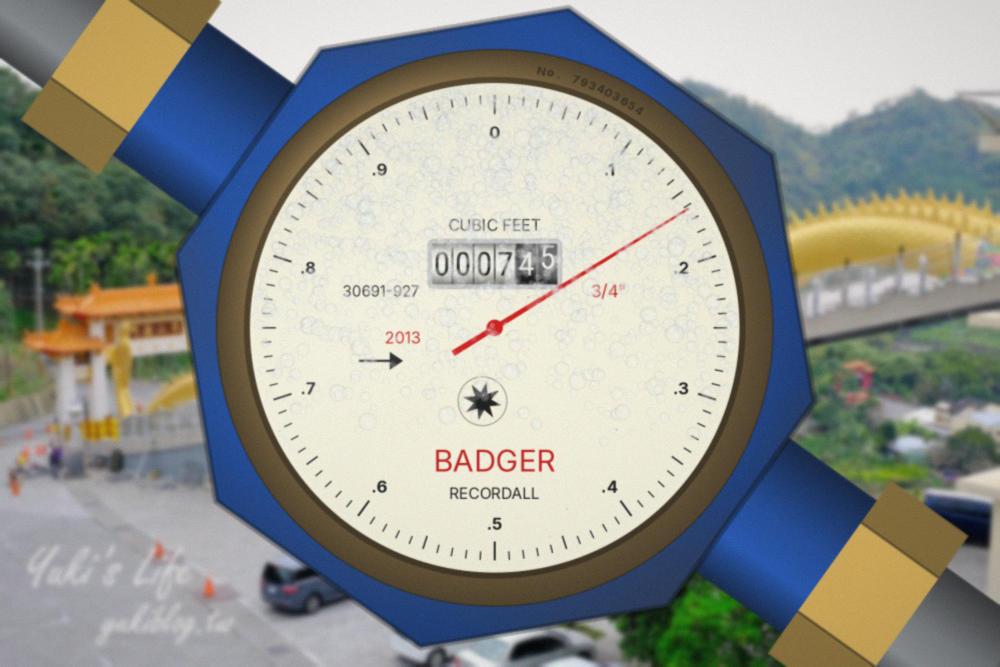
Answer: 745.16ft³
